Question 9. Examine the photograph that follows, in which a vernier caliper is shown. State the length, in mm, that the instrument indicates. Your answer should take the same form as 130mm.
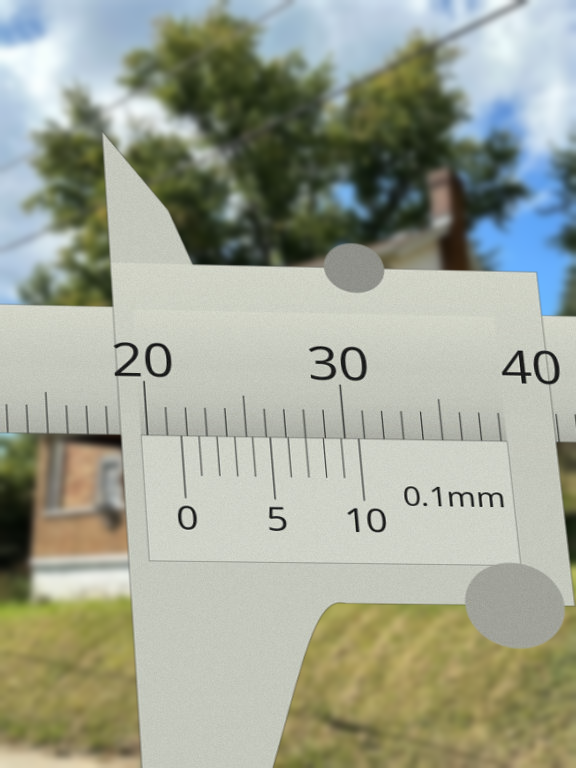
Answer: 21.7mm
